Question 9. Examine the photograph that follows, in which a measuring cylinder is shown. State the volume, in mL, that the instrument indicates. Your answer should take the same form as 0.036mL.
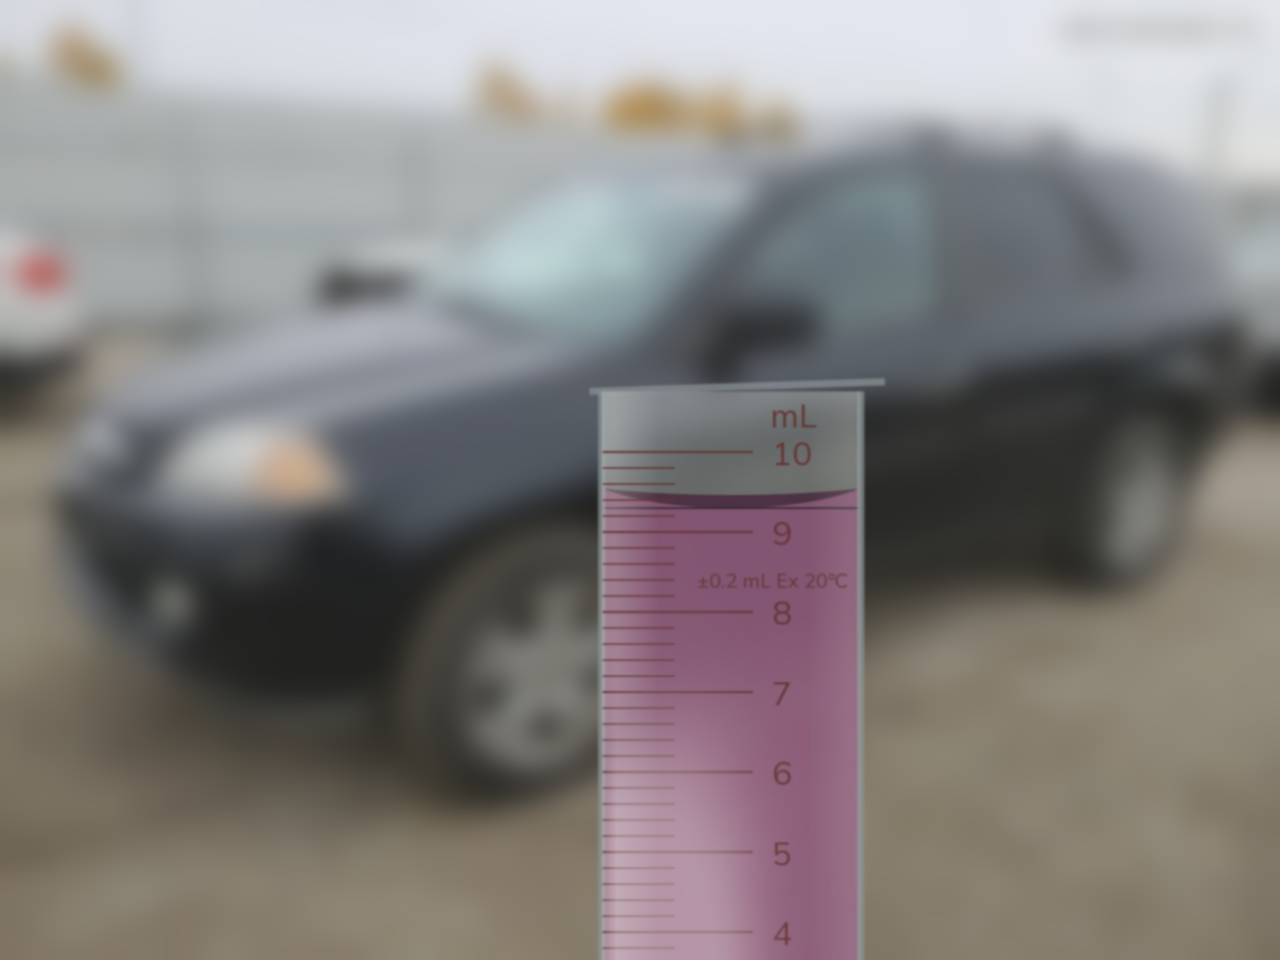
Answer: 9.3mL
